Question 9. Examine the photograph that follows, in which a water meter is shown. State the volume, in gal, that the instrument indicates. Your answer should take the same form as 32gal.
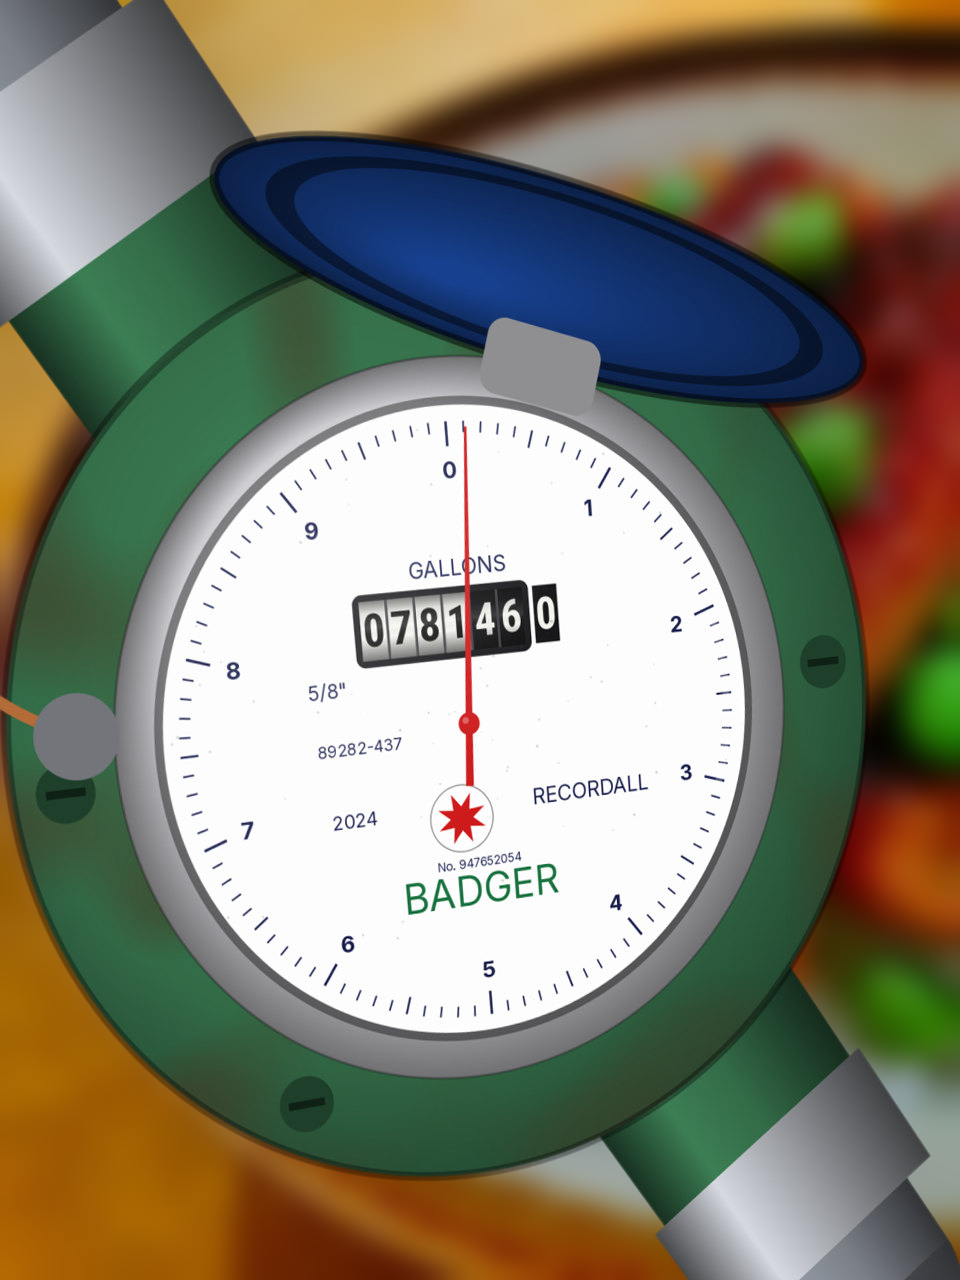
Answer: 781460.1gal
